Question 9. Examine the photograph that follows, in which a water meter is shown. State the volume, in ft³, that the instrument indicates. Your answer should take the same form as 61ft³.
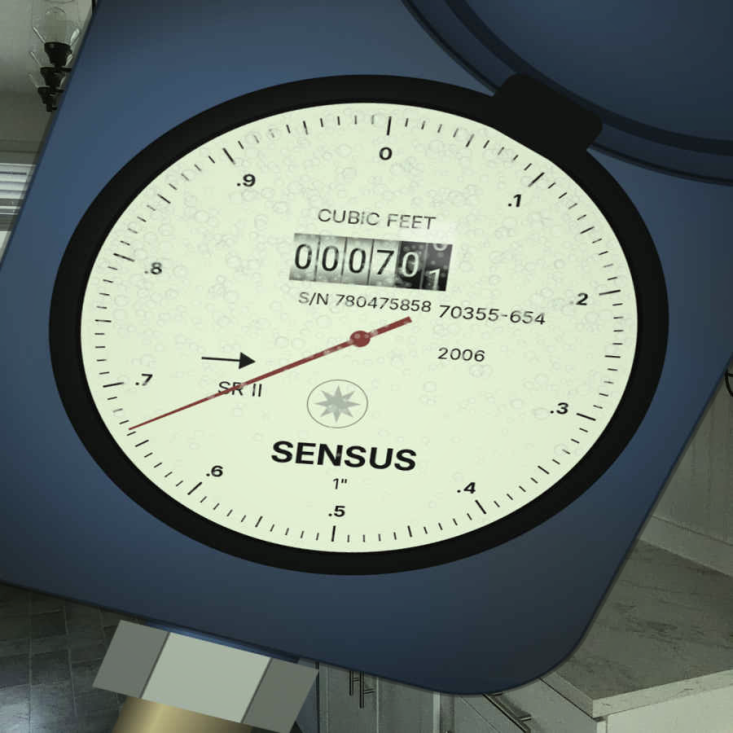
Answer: 700.66ft³
